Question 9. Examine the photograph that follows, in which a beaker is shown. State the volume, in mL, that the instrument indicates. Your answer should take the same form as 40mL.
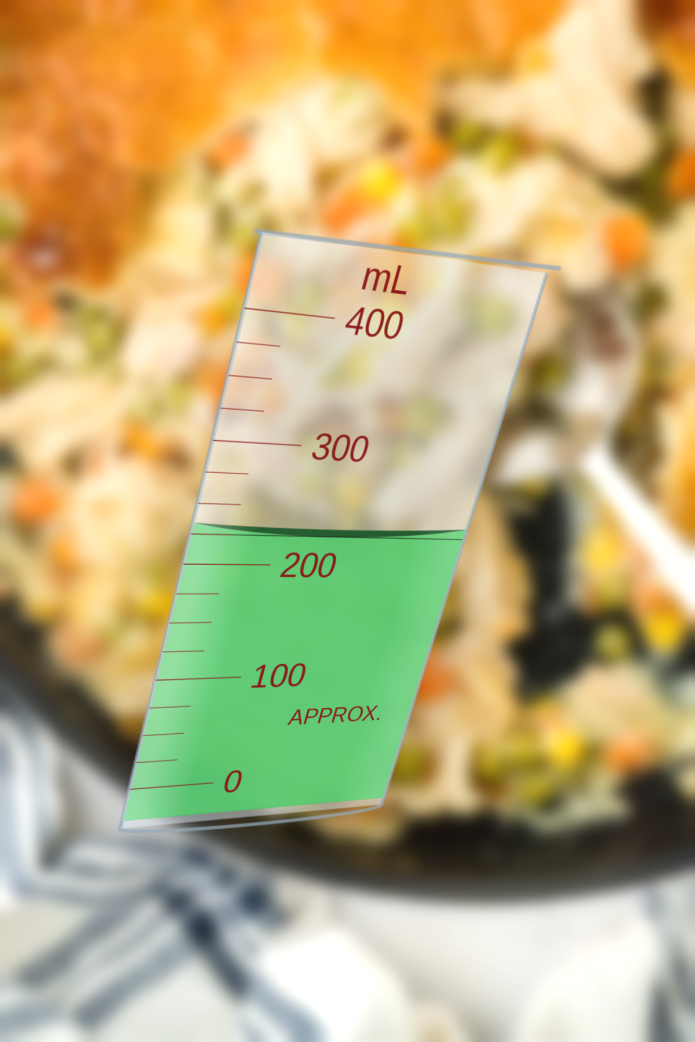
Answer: 225mL
